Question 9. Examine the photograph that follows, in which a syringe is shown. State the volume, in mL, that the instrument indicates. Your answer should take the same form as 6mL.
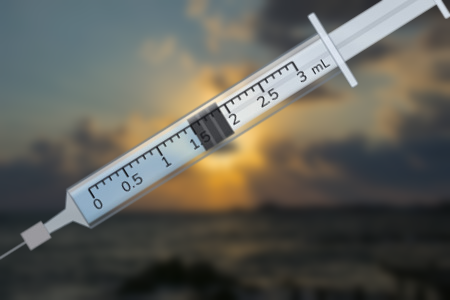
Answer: 1.5mL
